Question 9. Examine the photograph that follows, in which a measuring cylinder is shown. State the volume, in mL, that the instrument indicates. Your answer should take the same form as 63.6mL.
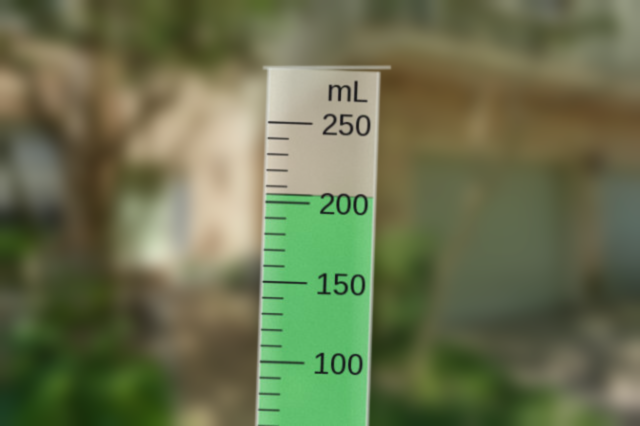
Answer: 205mL
